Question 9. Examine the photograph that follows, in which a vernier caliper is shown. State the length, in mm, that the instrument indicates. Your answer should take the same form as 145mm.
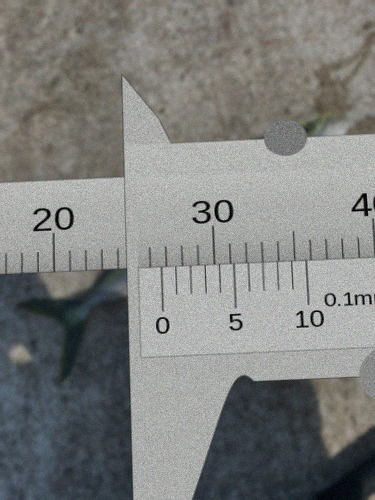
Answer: 26.7mm
